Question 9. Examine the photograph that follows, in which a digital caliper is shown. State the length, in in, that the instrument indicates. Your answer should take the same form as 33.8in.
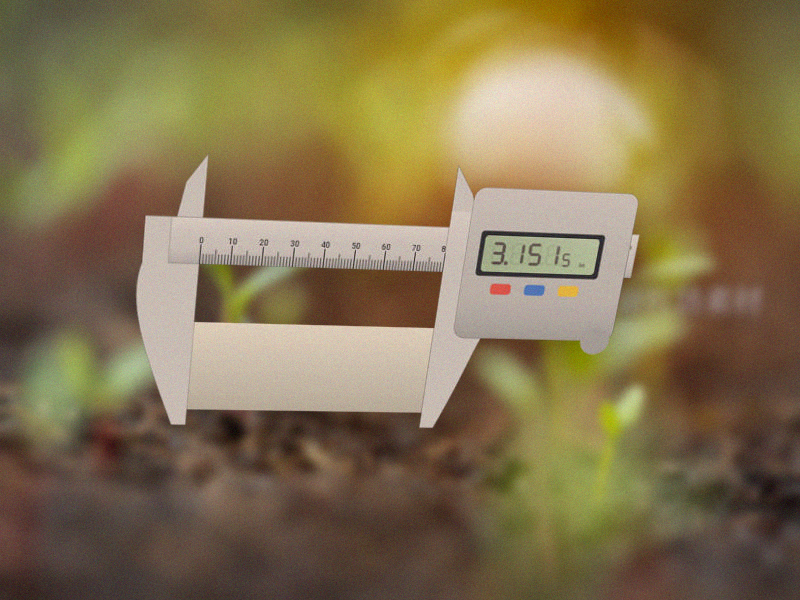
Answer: 3.1515in
